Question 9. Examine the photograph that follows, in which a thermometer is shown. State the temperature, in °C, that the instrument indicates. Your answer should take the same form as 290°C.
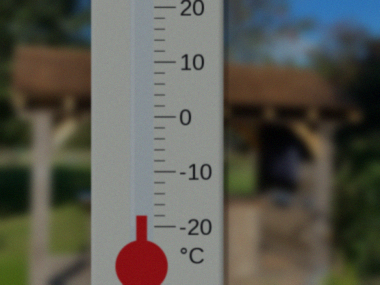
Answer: -18°C
